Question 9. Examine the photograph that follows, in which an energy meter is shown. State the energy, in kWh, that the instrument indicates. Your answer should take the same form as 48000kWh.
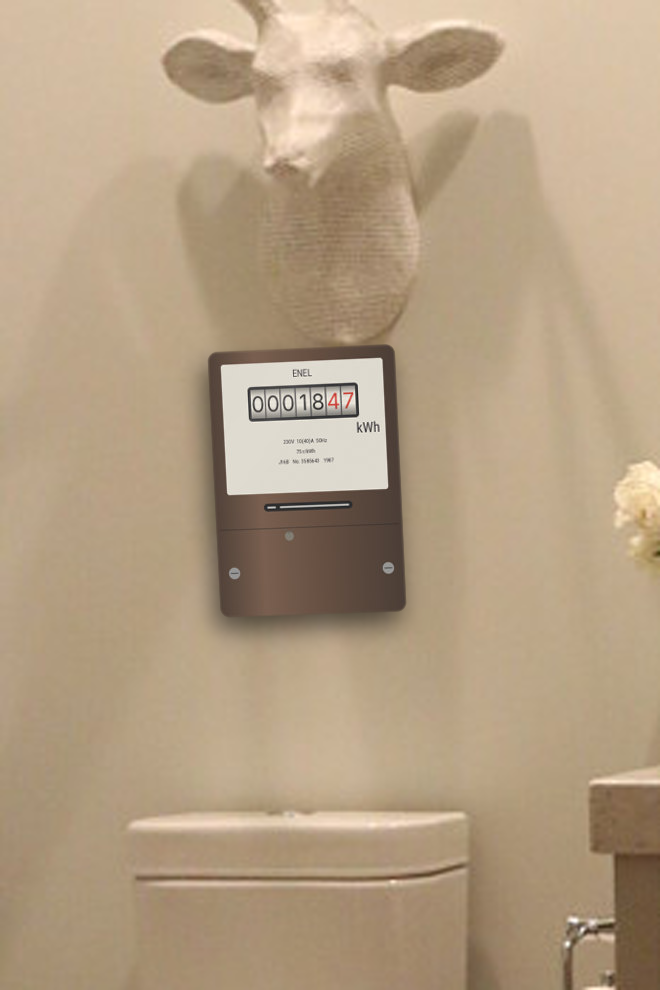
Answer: 18.47kWh
